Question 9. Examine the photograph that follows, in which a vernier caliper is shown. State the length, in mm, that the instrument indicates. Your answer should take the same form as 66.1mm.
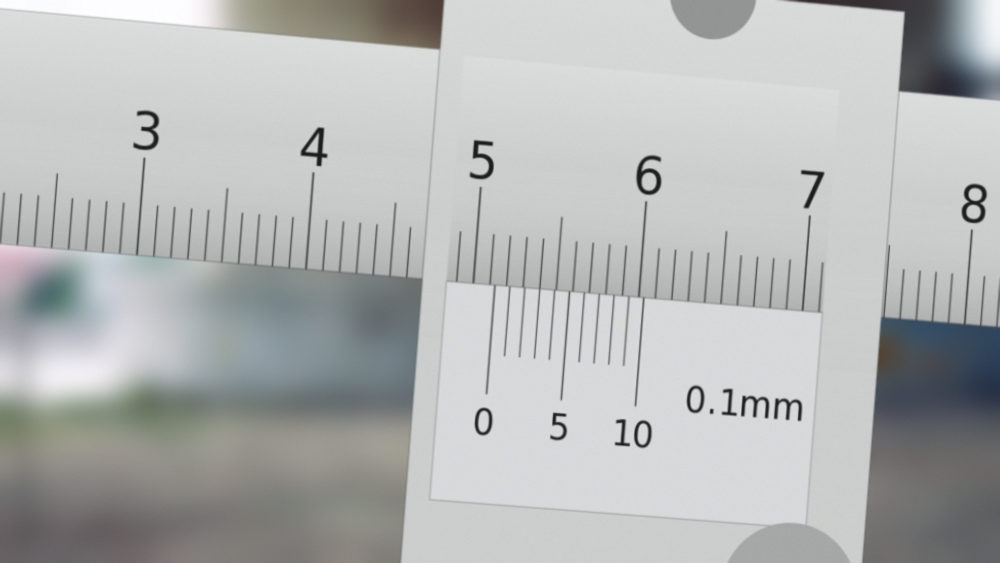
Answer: 51.3mm
